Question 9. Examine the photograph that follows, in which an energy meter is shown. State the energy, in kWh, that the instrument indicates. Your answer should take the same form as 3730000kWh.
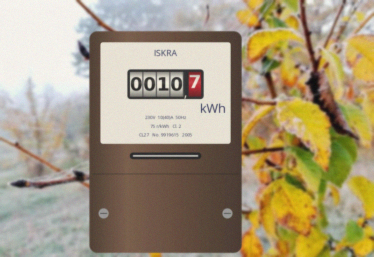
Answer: 10.7kWh
